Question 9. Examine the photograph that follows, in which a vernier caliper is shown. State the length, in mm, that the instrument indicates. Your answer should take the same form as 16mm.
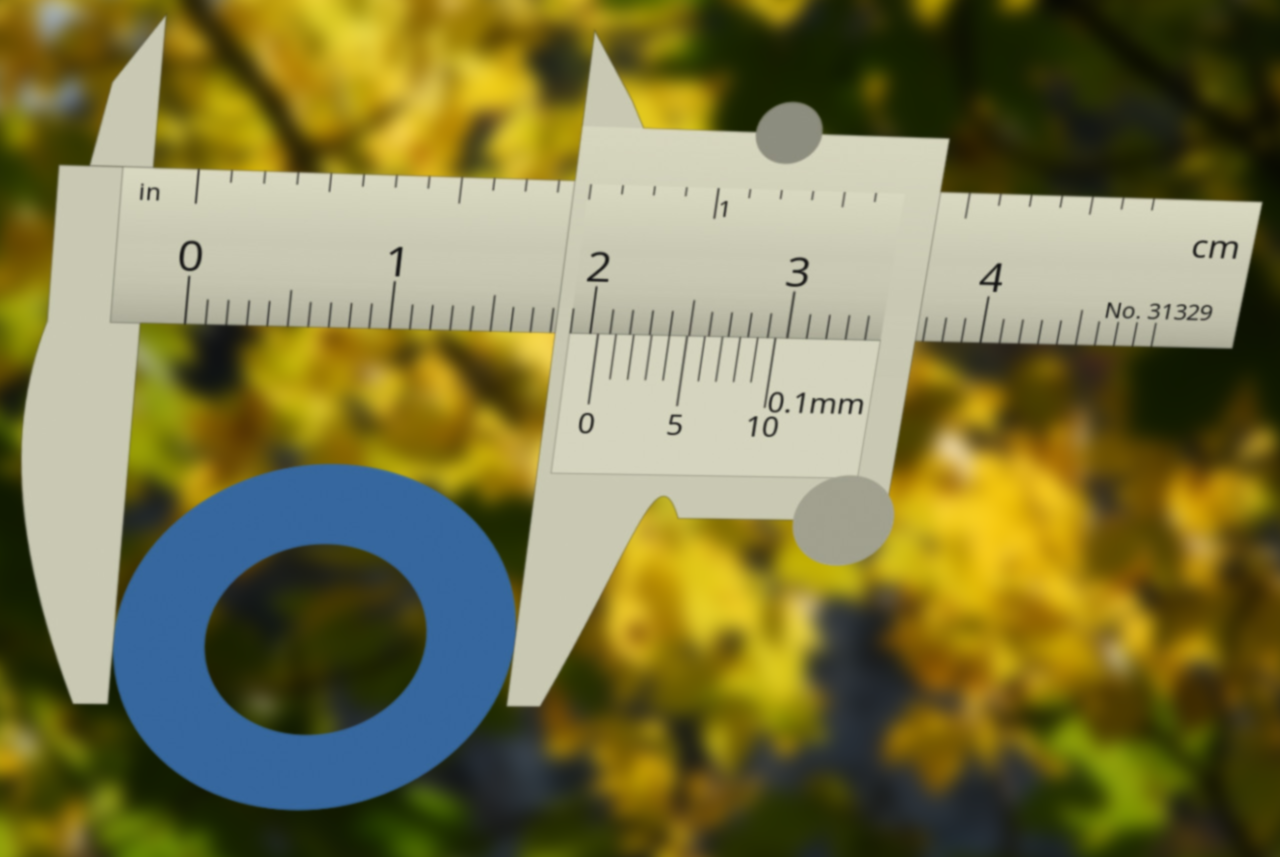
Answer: 20.4mm
